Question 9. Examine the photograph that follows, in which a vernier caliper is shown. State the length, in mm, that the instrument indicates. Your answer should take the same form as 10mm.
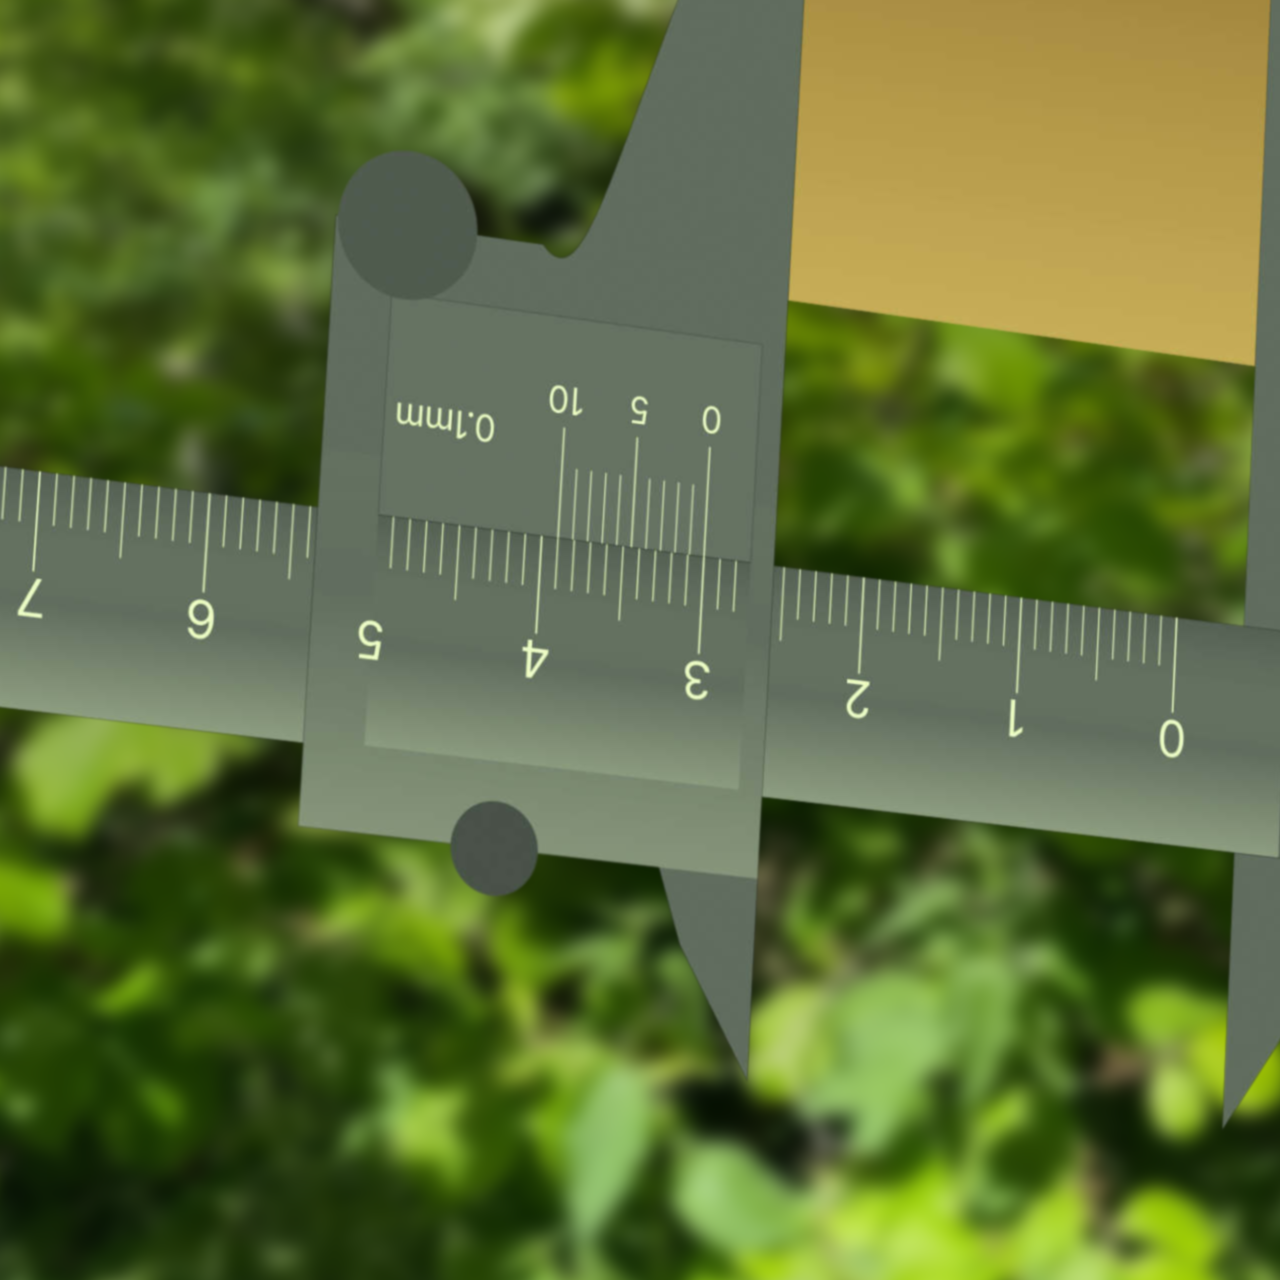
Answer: 30.0mm
